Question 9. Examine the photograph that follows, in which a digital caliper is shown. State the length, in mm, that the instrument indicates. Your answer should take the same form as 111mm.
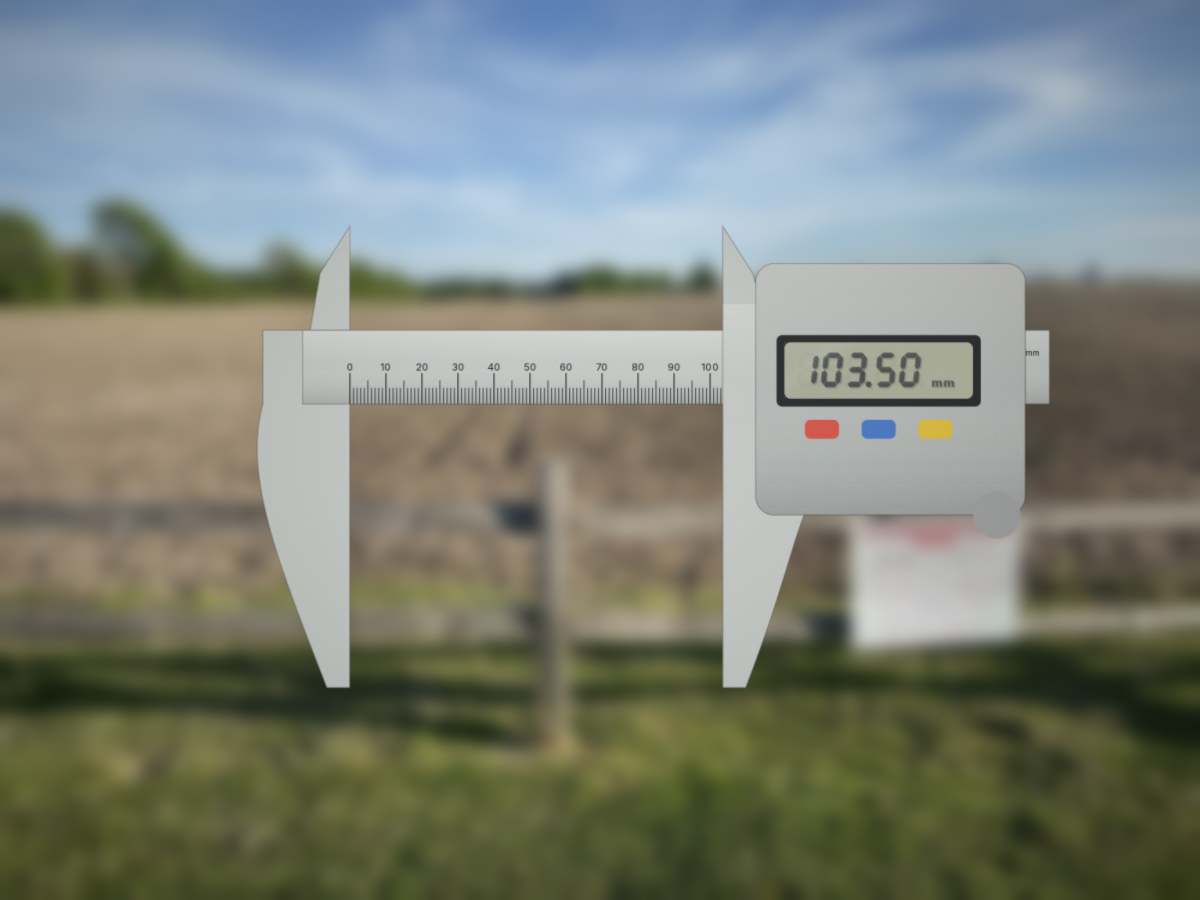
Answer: 103.50mm
